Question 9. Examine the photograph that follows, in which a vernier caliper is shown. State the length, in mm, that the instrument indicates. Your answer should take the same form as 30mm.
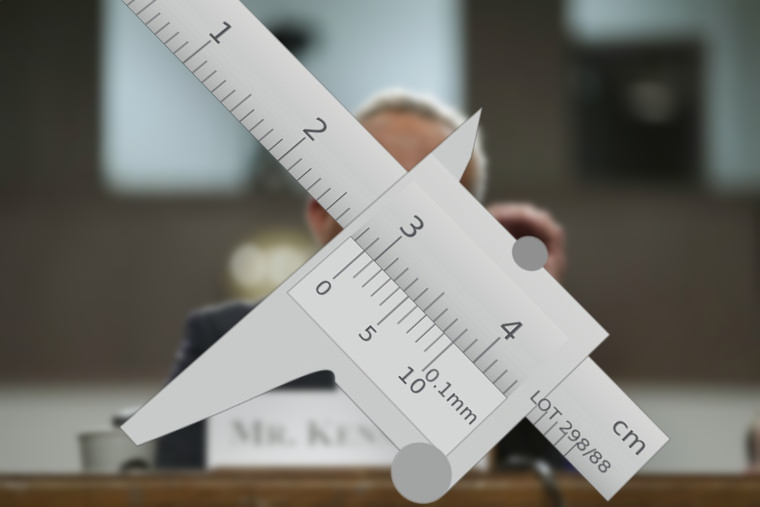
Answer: 29.0mm
